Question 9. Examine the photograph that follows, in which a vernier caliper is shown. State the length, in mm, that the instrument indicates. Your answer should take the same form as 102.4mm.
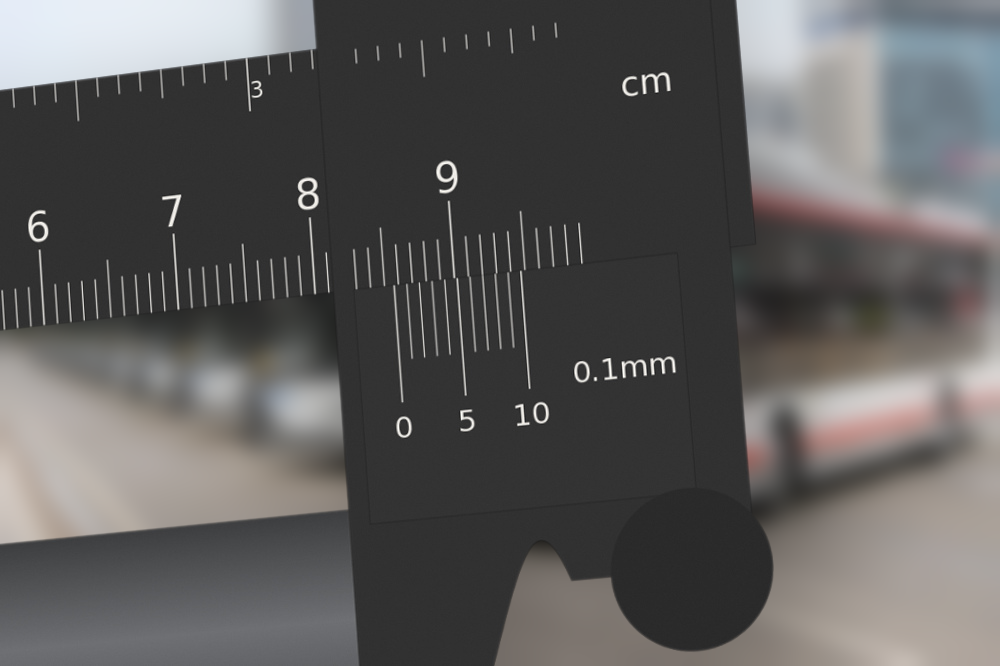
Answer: 85.7mm
